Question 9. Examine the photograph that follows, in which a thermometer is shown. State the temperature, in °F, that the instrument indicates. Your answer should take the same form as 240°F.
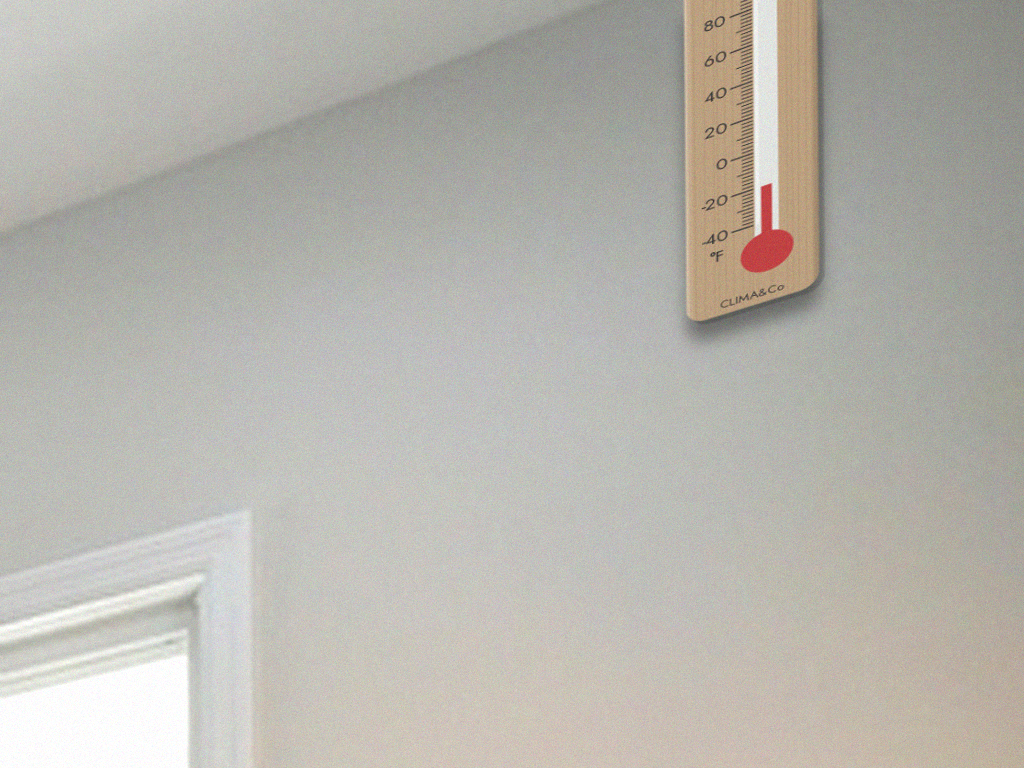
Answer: -20°F
